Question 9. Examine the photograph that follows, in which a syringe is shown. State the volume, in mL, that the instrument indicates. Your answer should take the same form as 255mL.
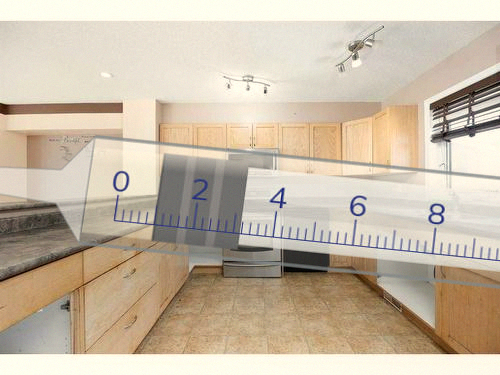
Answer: 1mL
